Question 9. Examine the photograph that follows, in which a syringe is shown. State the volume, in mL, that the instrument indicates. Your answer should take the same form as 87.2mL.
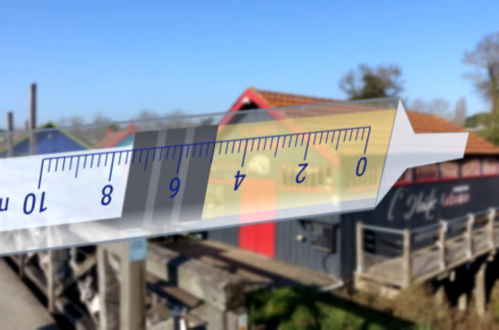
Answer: 5mL
